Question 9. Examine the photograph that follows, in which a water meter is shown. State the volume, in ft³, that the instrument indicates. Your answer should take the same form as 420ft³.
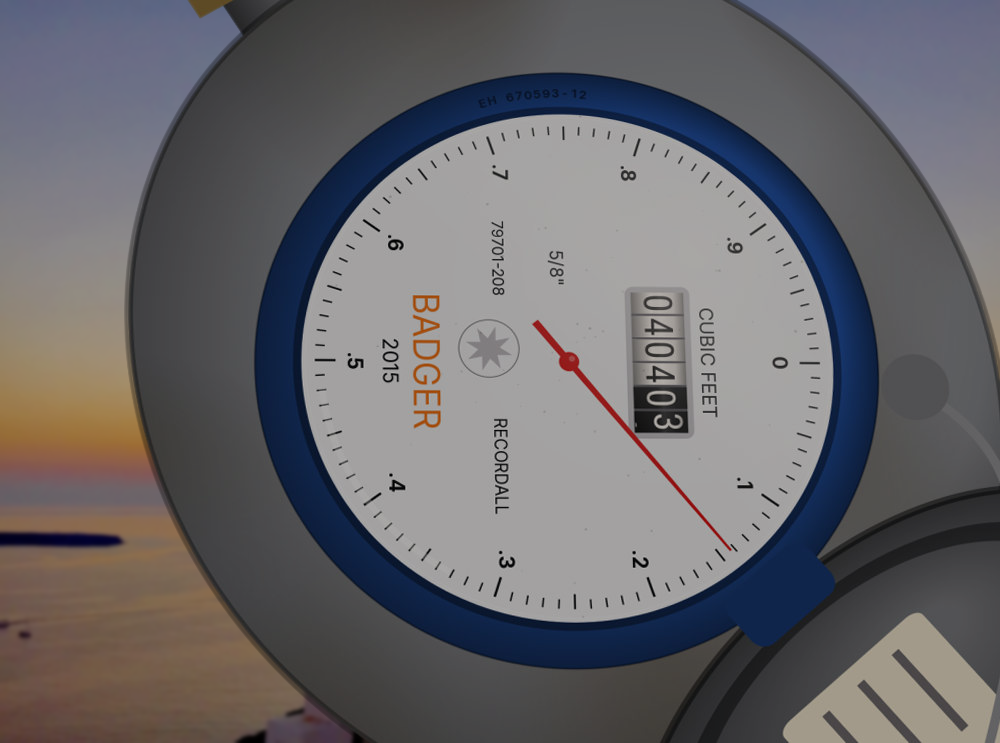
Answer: 40403.14ft³
